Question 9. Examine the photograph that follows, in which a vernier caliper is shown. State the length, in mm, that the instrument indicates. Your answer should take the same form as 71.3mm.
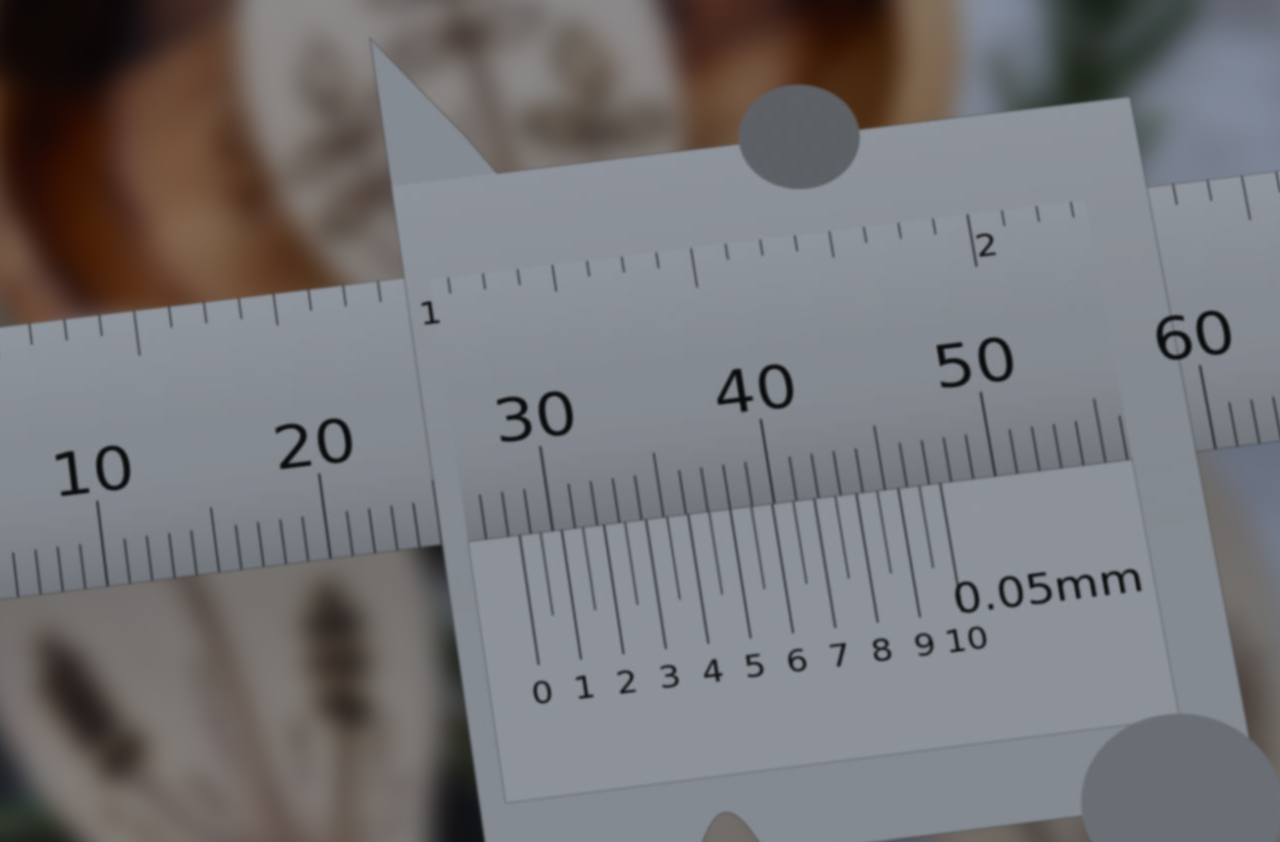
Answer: 28.5mm
